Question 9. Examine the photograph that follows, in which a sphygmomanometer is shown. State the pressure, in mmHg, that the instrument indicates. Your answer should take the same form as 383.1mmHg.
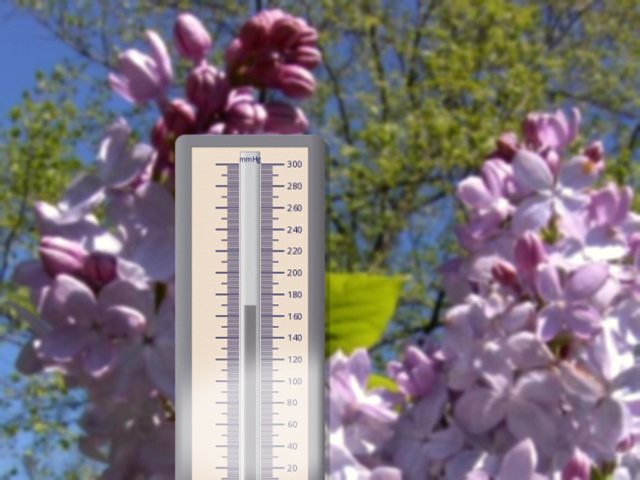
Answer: 170mmHg
